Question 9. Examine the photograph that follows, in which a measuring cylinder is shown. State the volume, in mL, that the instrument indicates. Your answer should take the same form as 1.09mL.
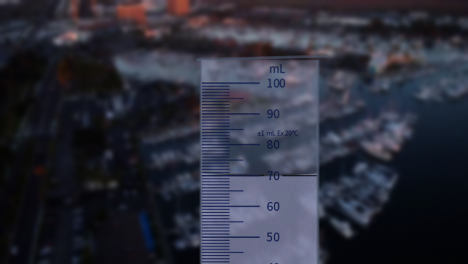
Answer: 70mL
